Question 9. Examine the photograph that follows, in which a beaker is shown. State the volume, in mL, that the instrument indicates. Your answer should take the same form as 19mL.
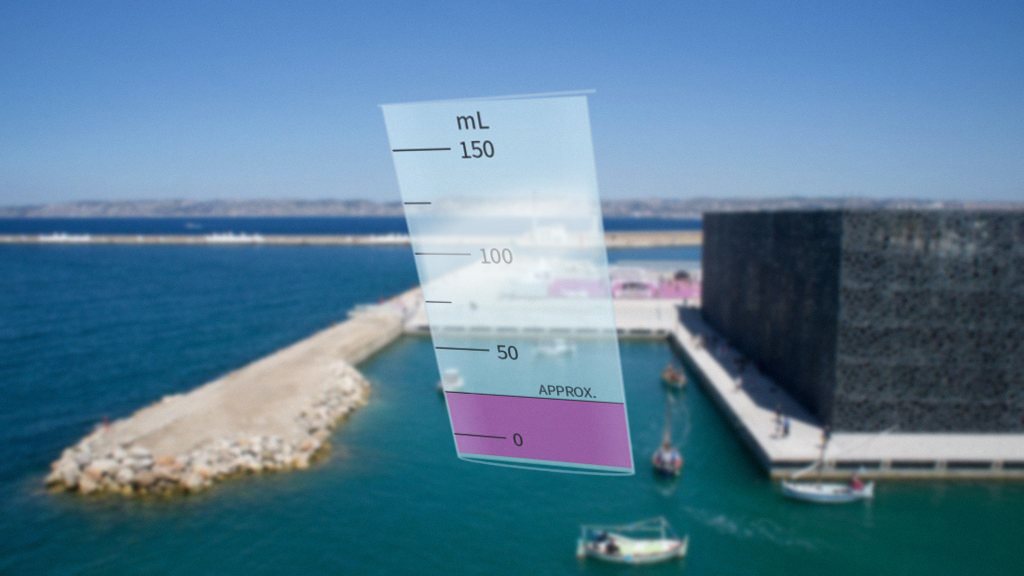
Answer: 25mL
